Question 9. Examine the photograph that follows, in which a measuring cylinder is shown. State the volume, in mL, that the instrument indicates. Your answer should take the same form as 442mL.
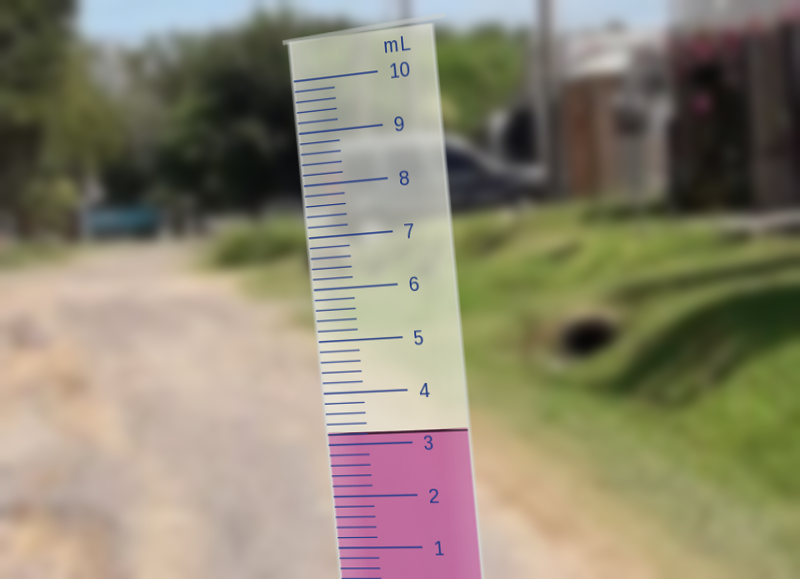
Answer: 3.2mL
